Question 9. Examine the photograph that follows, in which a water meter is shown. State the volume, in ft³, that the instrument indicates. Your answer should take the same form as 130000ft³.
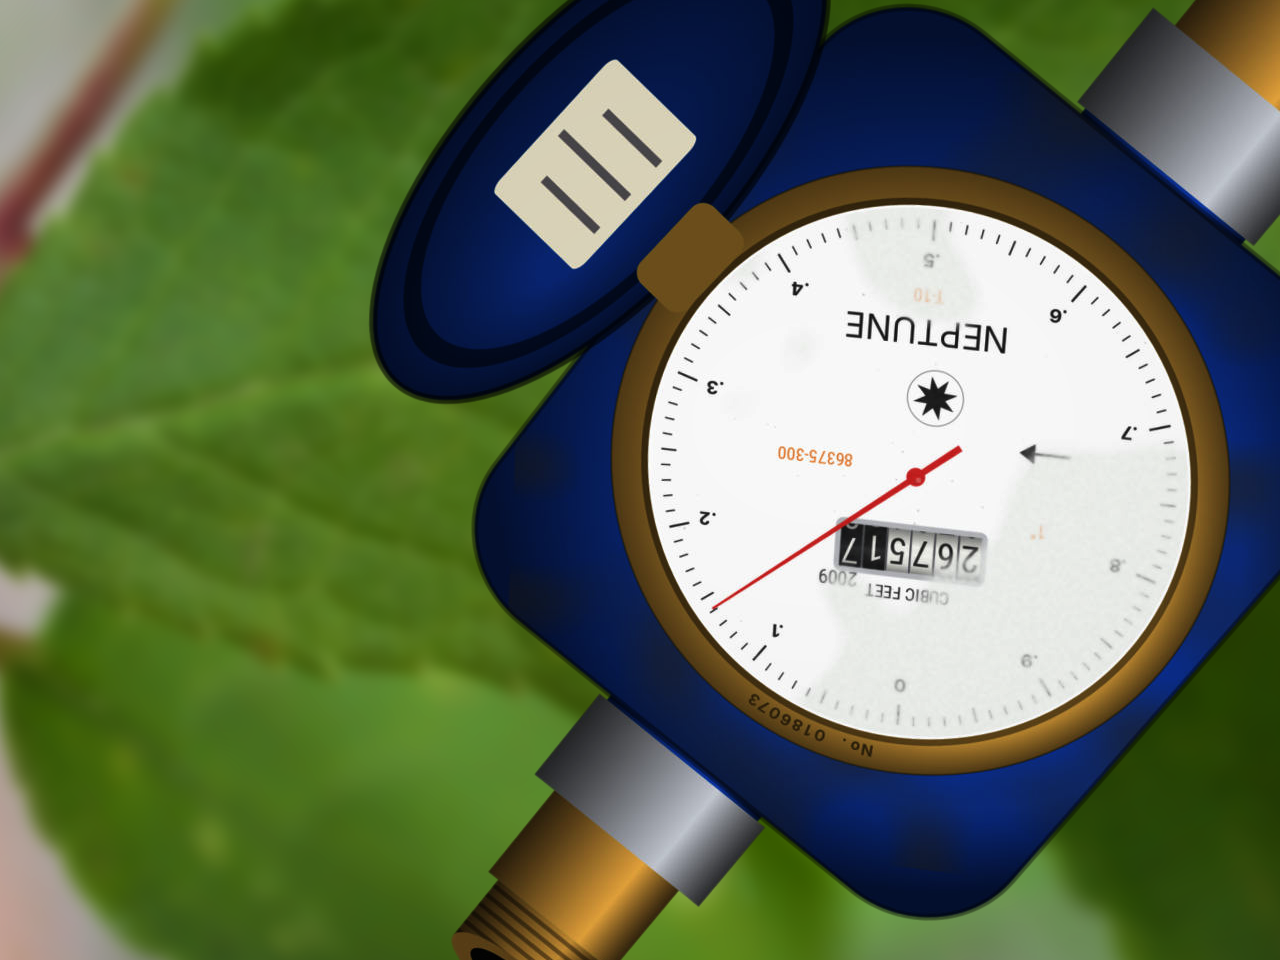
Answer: 267517.14ft³
